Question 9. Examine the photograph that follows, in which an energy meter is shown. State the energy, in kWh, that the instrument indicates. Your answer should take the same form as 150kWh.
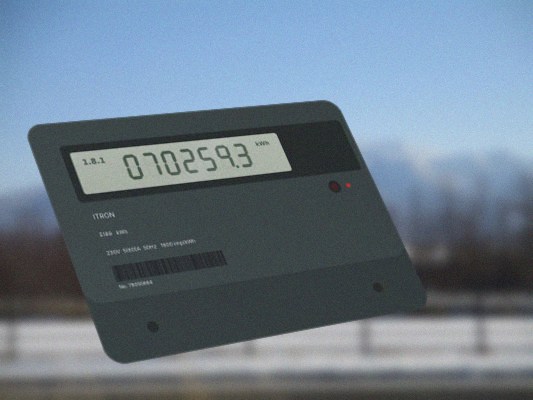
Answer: 70259.3kWh
